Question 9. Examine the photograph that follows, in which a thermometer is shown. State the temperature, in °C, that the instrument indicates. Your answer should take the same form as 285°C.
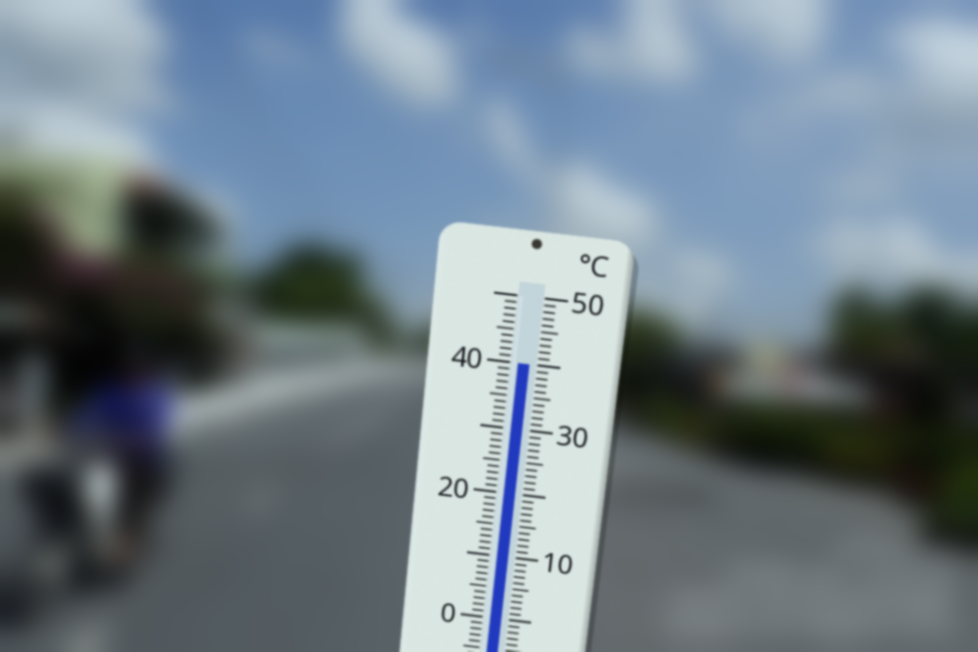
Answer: 40°C
